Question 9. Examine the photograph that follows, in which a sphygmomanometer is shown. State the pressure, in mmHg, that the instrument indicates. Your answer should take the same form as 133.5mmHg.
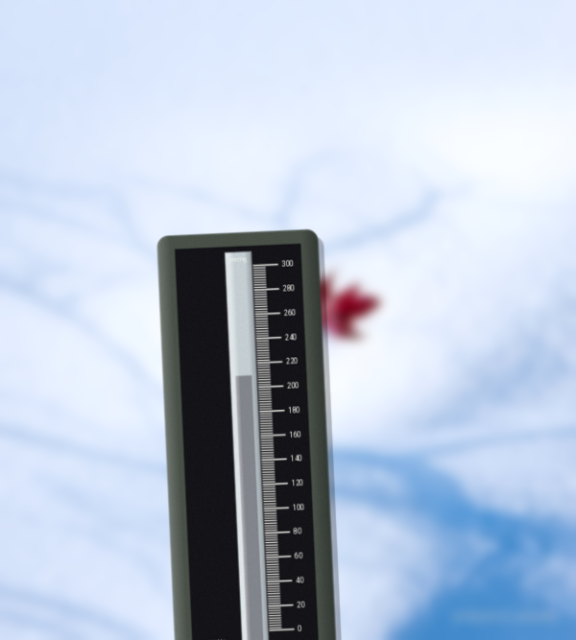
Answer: 210mmHg
